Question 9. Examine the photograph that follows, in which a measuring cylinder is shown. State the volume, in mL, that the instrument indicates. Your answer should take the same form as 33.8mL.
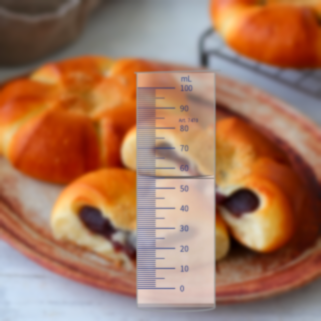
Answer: 55mL
